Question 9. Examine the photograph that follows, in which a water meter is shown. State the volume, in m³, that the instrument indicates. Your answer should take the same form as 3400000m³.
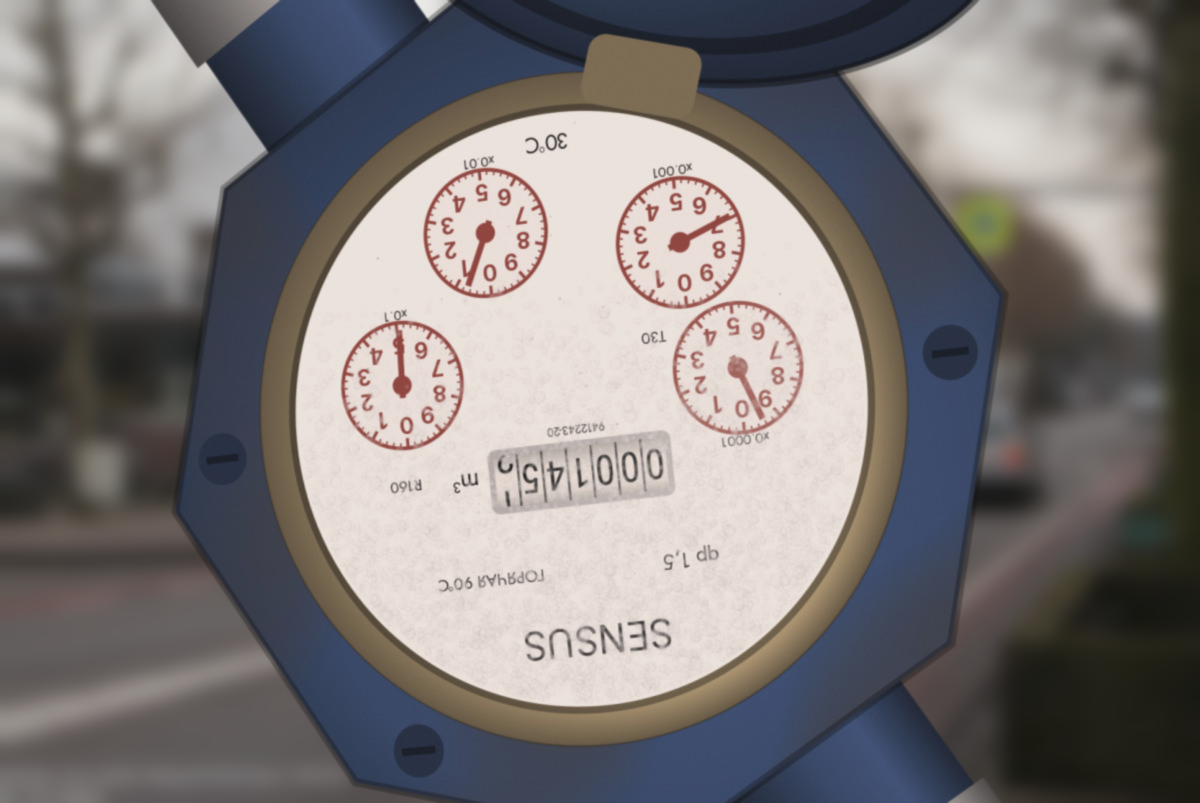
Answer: 1451.5069m³
